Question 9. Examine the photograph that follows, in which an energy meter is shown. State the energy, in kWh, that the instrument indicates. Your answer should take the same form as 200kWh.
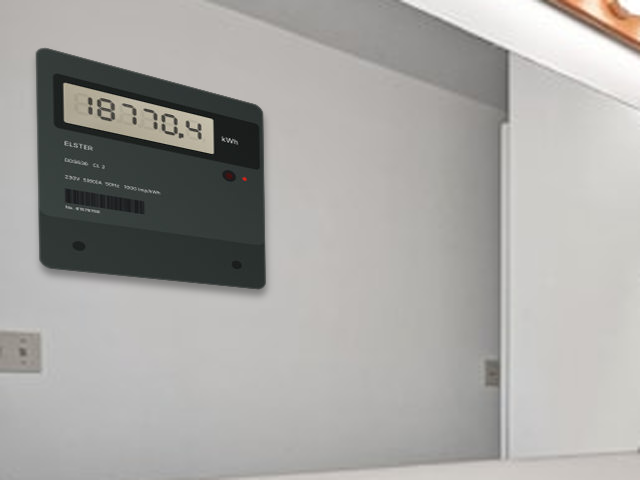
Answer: 18770.4kWh
